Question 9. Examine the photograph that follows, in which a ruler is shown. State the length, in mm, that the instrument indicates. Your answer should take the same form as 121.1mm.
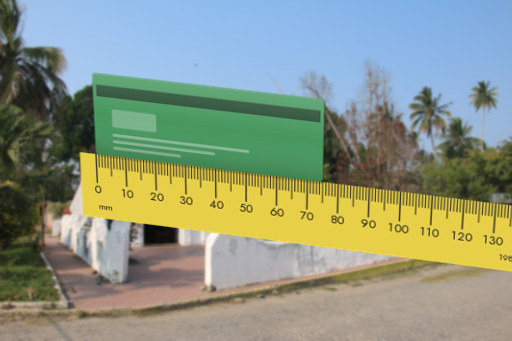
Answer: 75mm
